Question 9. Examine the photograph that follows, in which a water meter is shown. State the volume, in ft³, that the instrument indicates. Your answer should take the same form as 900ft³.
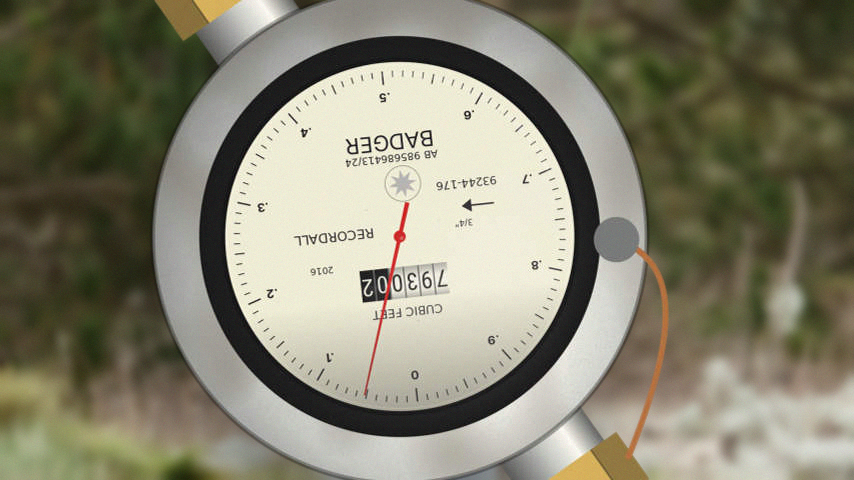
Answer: 793002.05ft³
